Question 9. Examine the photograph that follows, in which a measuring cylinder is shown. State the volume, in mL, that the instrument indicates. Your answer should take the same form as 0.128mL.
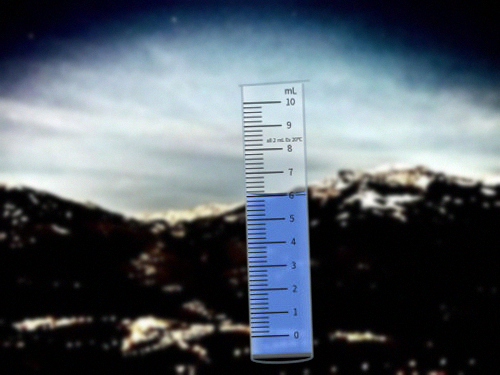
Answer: 6mL
